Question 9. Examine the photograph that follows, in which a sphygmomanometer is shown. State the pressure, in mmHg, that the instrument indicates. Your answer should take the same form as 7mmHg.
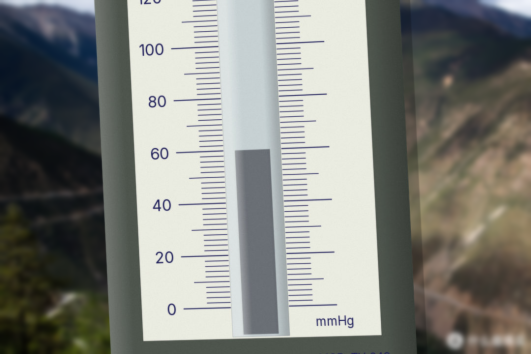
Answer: 60mmHg
